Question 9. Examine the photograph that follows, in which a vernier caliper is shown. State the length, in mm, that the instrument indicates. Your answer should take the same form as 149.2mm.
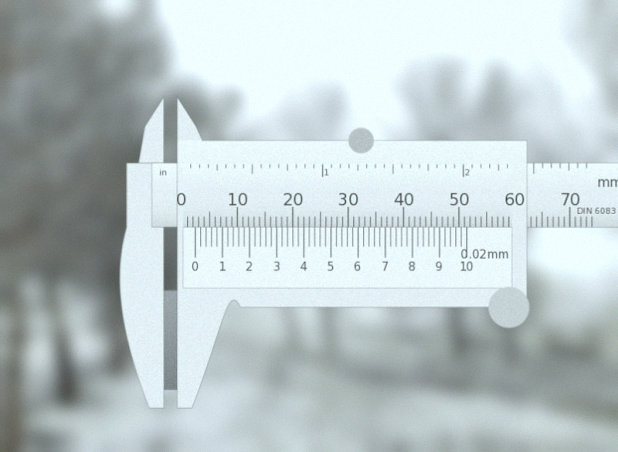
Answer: 2.4mm
